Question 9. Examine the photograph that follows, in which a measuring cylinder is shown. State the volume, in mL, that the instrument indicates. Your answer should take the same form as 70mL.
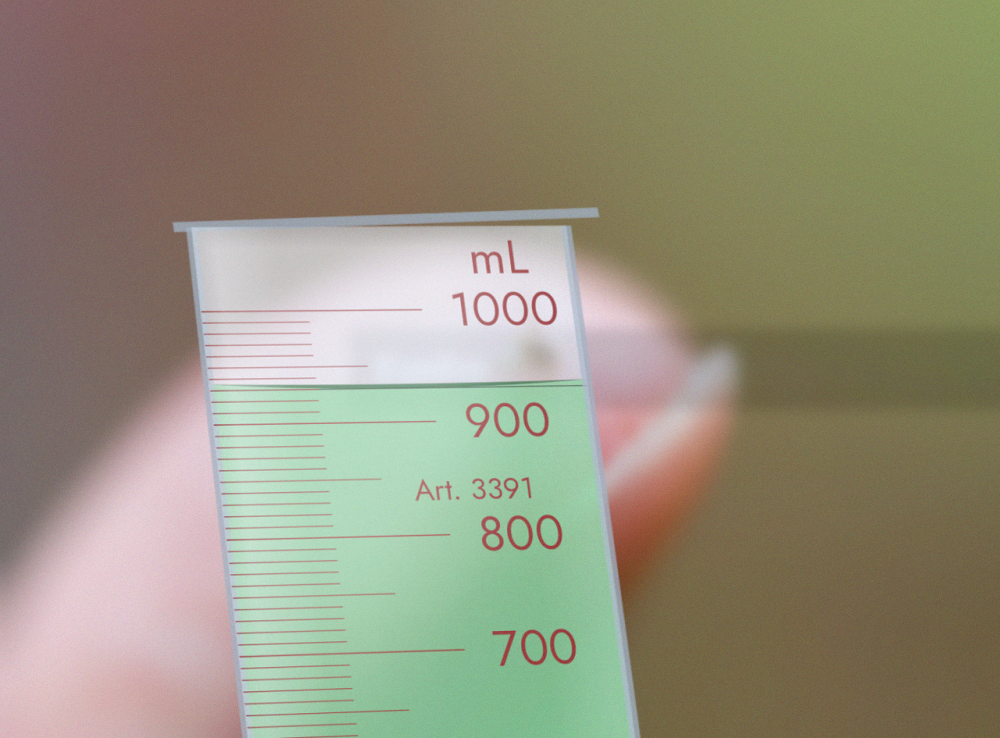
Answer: 930mL
